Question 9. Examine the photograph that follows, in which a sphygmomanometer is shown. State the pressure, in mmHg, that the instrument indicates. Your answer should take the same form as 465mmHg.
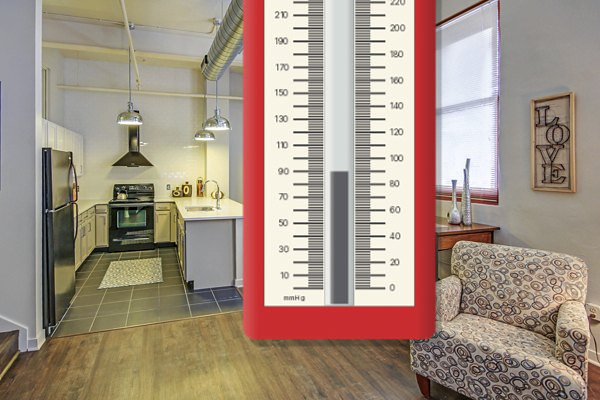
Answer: 90mmHg
